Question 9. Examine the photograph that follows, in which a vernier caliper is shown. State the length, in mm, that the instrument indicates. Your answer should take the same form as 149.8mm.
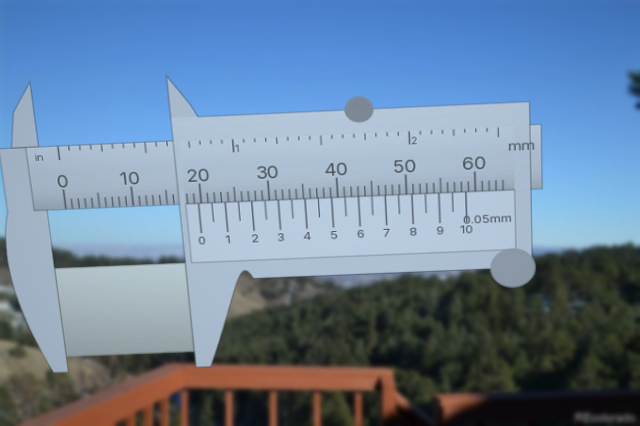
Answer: 19.6mm
